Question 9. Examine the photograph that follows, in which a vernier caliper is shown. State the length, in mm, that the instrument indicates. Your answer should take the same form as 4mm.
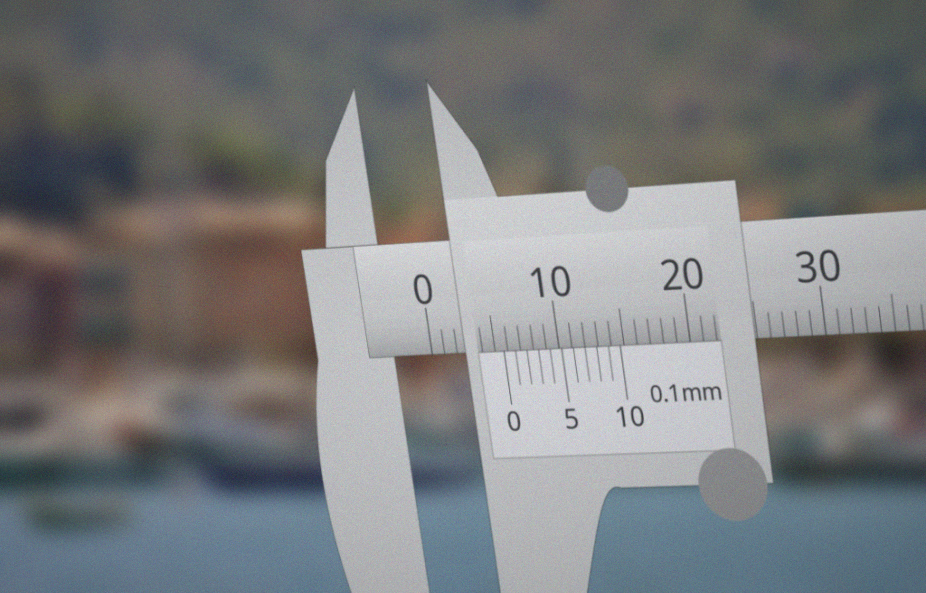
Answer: 5.7mm
